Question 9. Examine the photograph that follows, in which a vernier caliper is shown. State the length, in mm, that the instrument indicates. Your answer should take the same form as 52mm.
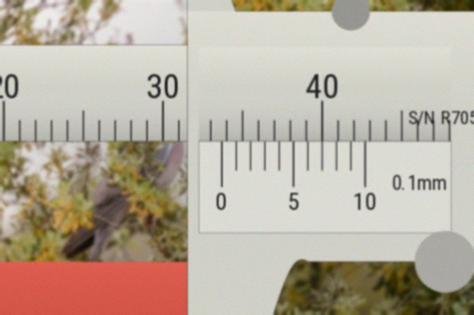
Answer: 33.7mm
